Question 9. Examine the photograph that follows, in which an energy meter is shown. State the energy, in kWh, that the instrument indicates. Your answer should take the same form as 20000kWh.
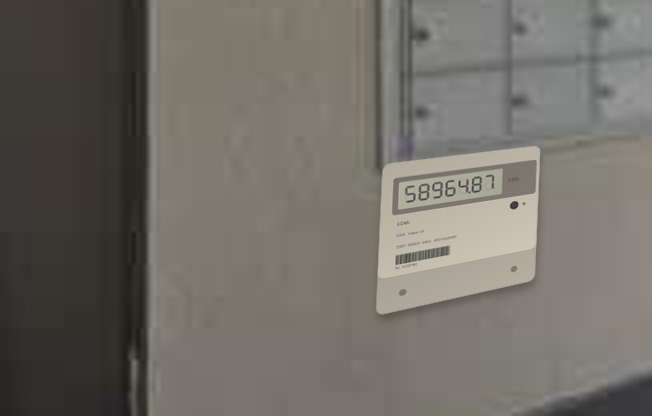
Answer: 58964.87kWh
